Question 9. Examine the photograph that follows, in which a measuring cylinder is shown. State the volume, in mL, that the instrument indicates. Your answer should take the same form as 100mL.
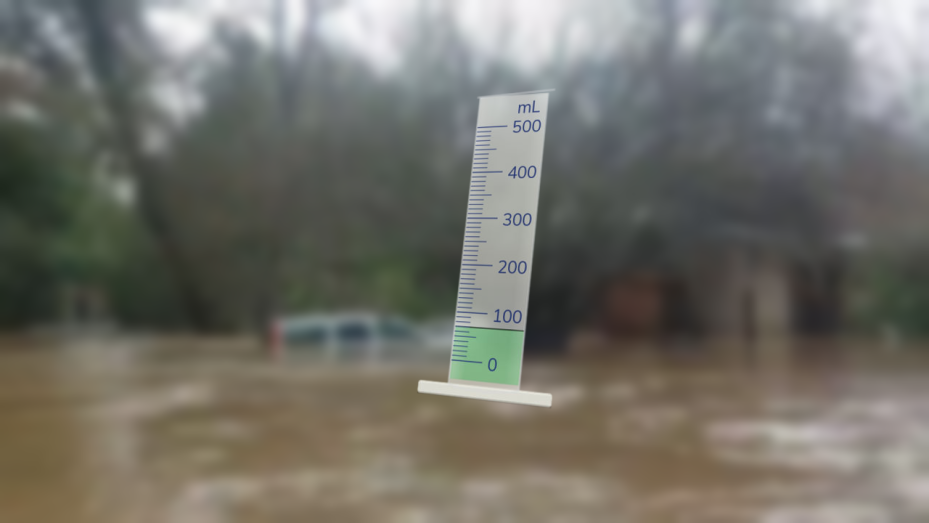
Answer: 70mL
